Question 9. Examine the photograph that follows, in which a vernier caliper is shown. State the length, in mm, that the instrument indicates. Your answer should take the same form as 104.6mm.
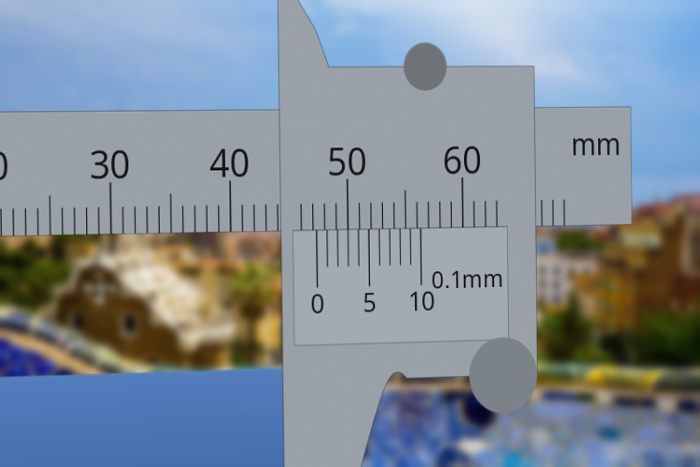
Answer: 47.3mm
